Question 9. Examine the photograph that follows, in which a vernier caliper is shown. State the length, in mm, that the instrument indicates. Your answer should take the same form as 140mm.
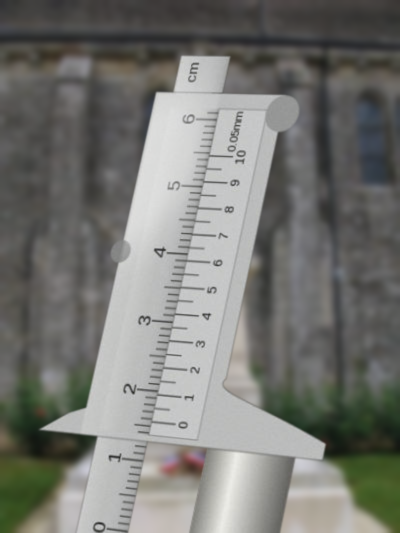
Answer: 15.6mm
